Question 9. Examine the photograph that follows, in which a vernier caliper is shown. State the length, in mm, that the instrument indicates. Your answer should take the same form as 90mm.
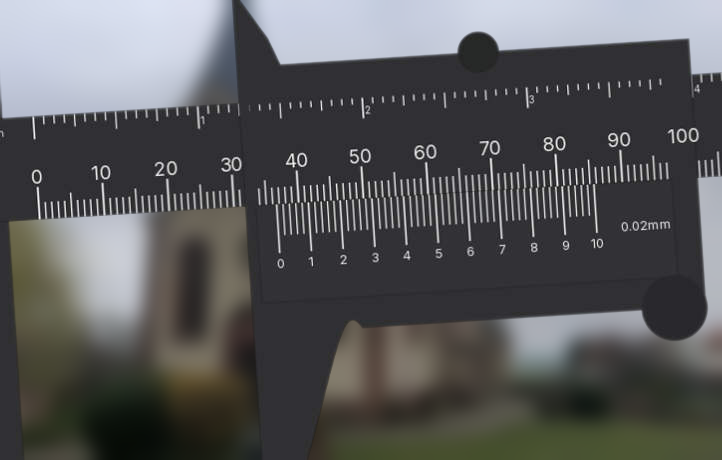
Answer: 36.6mm
